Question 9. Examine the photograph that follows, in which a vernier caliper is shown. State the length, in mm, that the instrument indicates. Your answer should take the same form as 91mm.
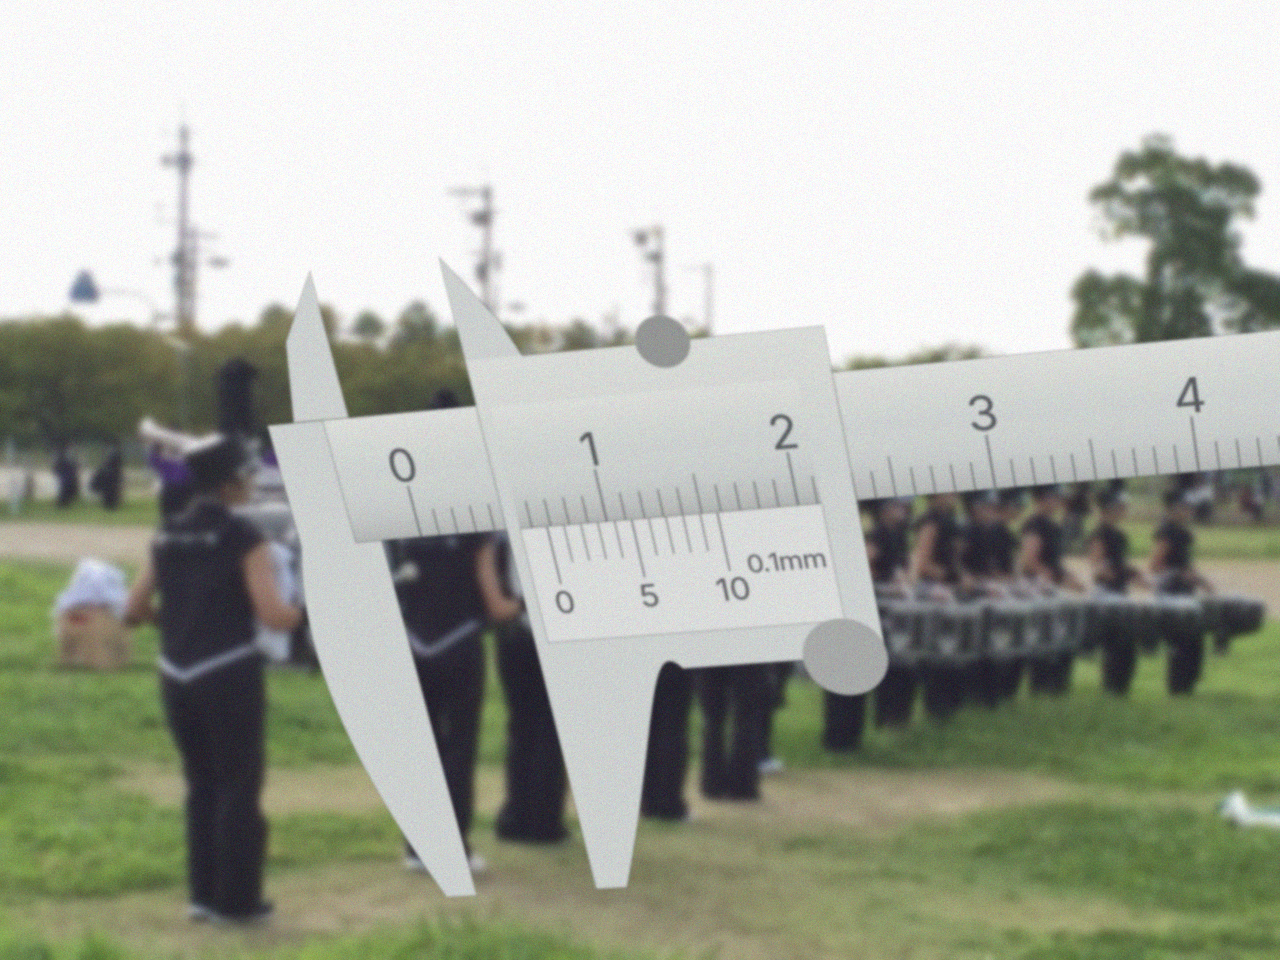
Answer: 6.8mm
